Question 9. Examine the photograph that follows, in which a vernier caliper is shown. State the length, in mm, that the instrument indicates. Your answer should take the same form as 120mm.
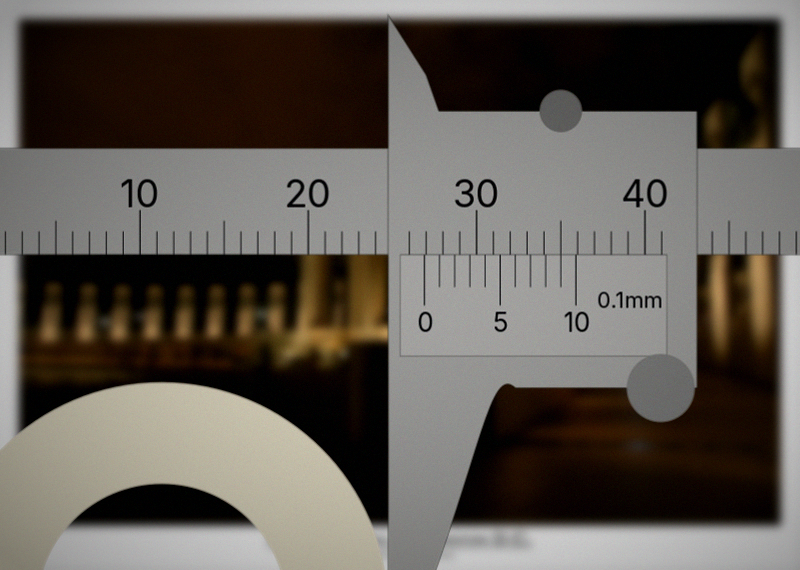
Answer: 26.9mm
